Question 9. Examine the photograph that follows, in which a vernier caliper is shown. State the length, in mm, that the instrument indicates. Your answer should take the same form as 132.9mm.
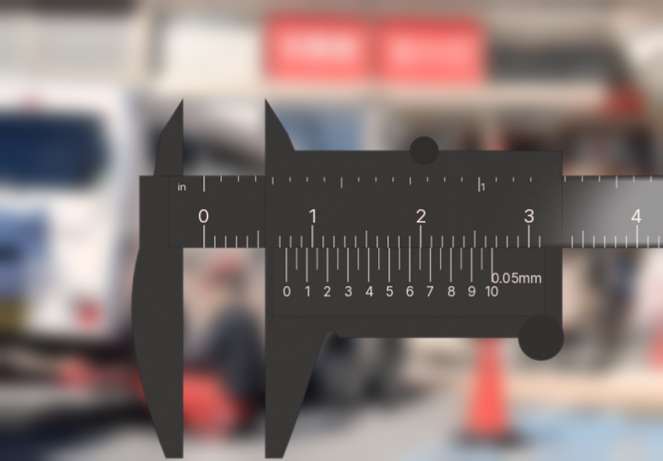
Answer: 7.6mm
